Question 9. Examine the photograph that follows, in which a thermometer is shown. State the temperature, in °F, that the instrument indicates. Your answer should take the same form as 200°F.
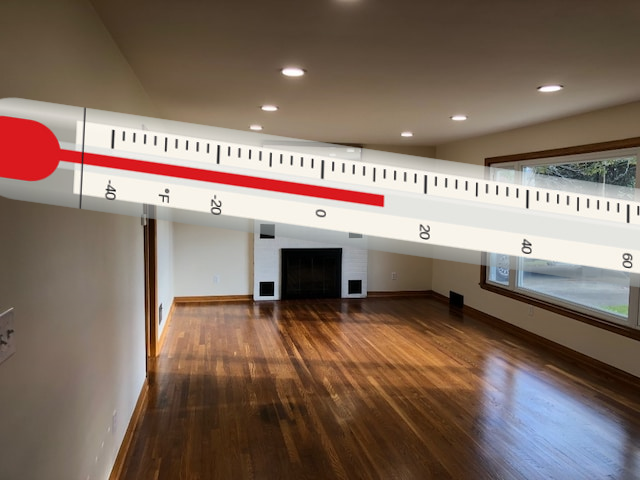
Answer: 12°F
